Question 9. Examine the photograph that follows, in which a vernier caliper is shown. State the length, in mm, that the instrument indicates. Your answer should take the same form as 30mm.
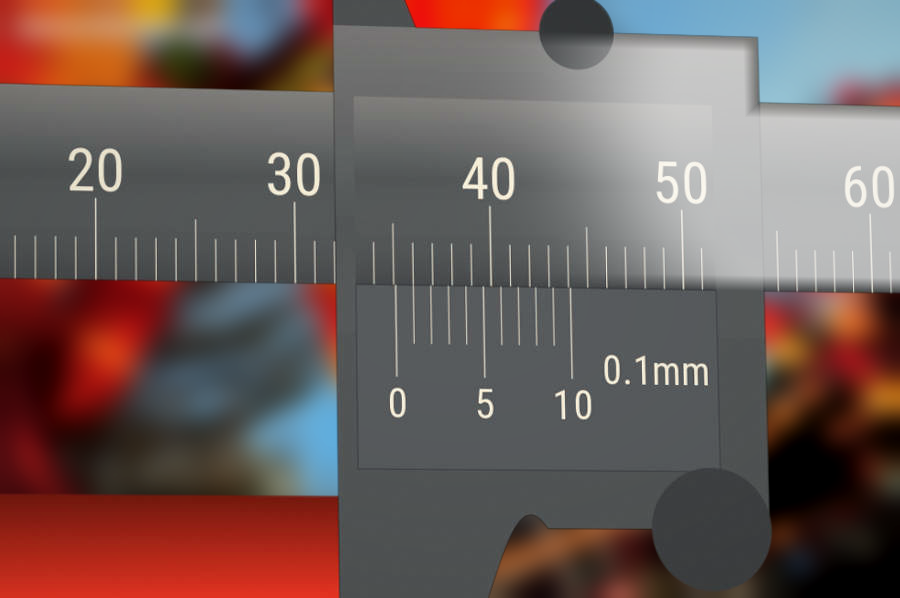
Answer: 35.1mm
